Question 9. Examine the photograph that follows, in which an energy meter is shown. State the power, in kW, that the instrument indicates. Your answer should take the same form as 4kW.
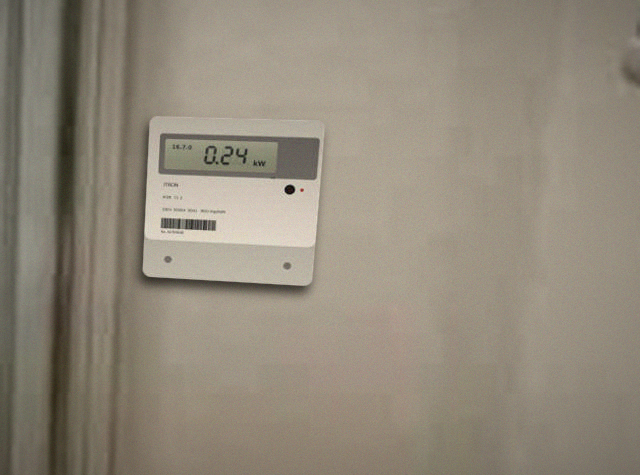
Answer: 0.24kW
